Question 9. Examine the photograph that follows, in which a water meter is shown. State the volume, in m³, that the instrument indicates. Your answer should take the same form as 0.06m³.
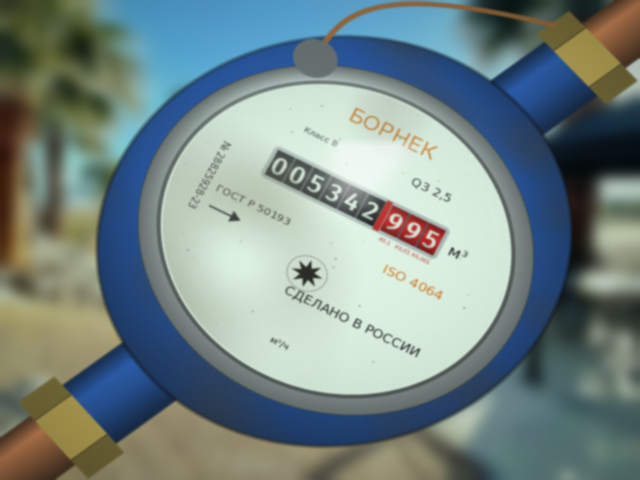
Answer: 5342.995m³
